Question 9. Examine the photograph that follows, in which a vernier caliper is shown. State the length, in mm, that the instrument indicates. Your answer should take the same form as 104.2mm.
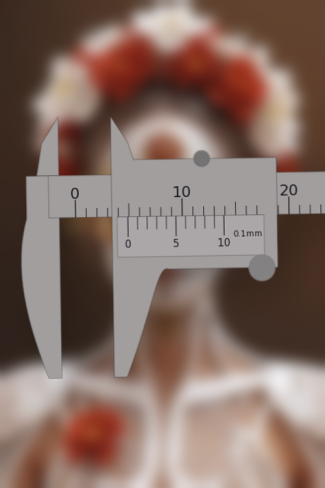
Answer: 4.9mm
